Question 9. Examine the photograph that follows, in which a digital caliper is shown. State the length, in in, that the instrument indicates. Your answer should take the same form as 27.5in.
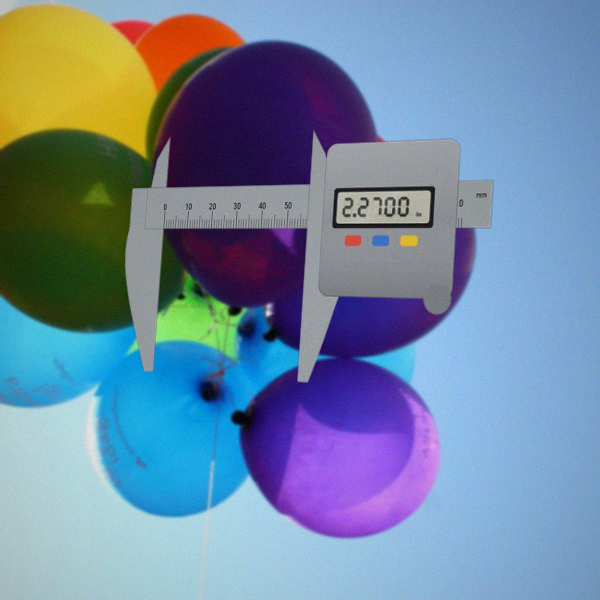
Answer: 2.2700in
